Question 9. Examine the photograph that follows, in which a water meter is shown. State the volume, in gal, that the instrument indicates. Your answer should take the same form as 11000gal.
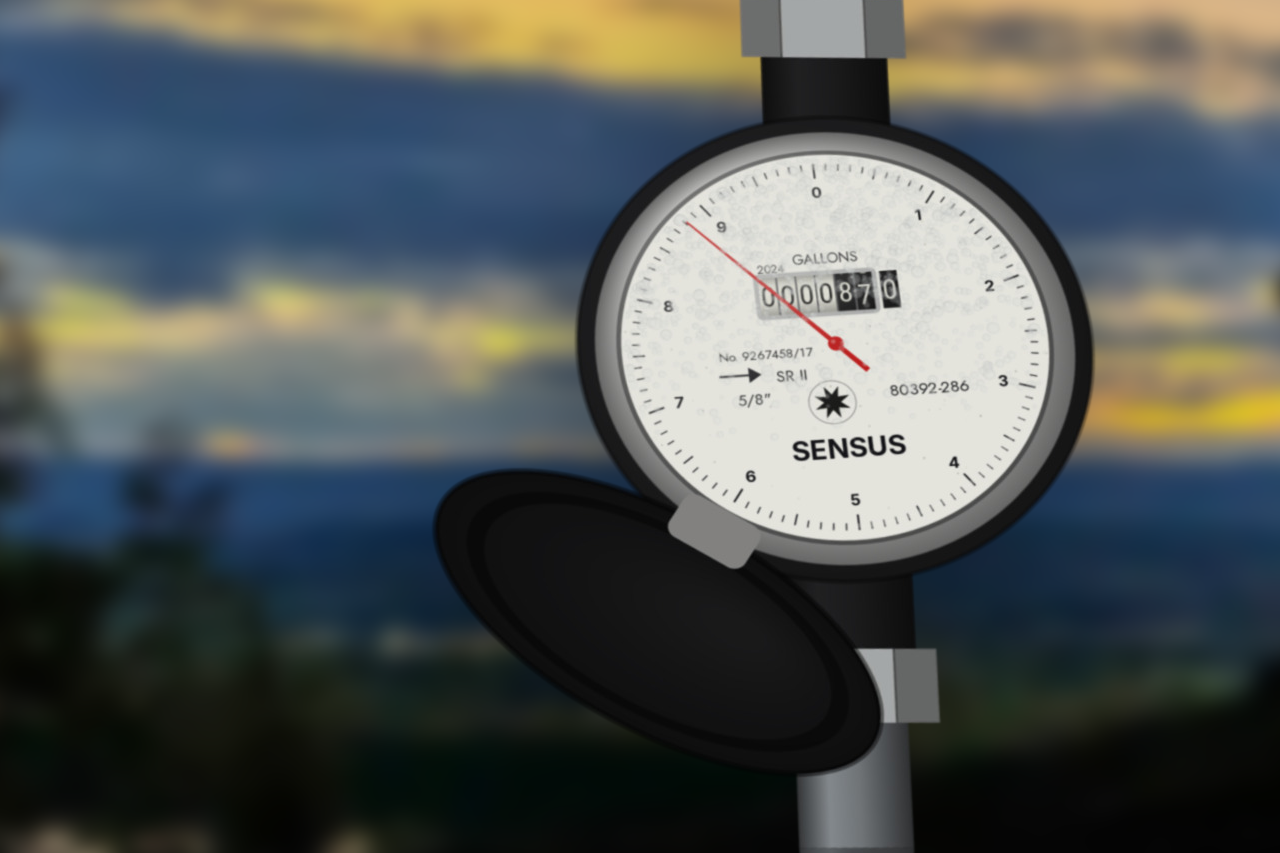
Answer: 868.8gal
